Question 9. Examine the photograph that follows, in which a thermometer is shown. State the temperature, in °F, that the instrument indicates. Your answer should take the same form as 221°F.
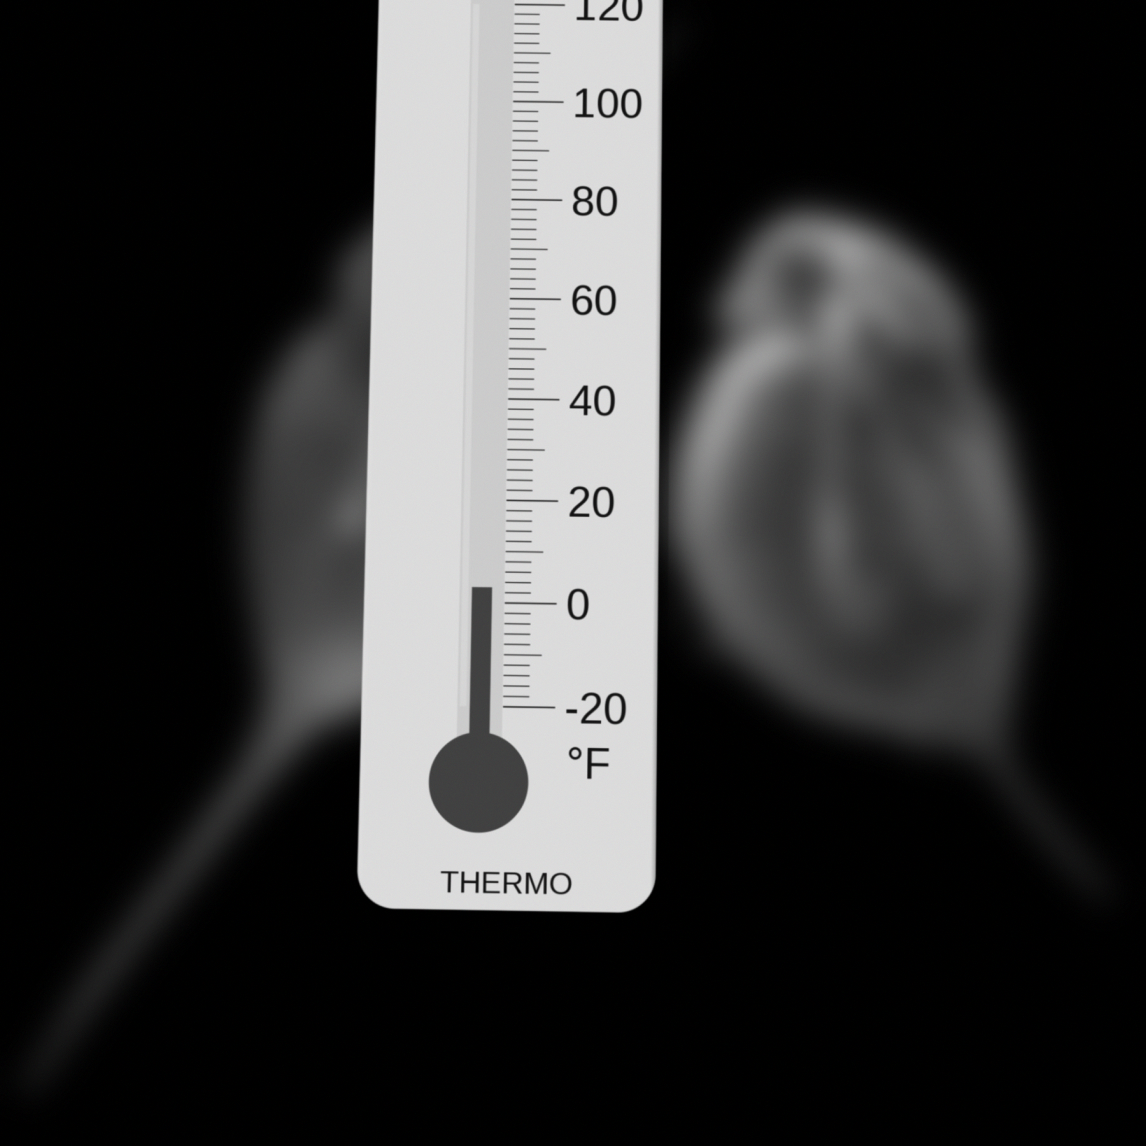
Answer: 3°F
